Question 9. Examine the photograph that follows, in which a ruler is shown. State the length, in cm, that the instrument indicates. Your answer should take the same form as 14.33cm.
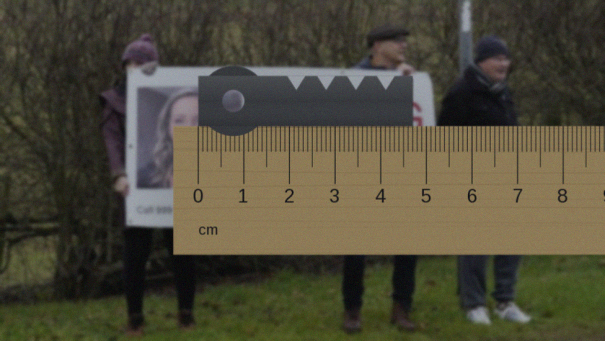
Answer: 4.7cm
